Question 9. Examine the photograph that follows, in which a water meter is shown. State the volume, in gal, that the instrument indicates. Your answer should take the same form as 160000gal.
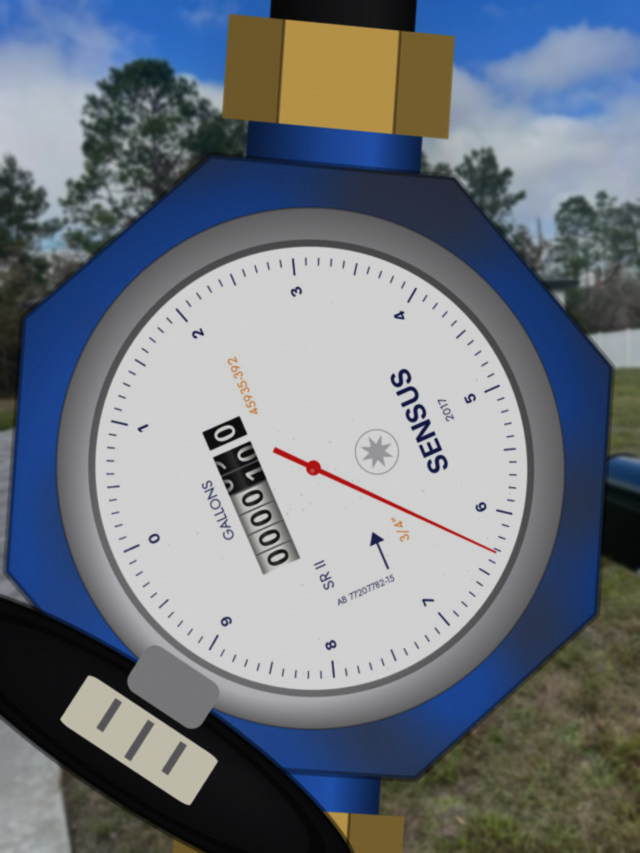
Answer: 96.3gal
